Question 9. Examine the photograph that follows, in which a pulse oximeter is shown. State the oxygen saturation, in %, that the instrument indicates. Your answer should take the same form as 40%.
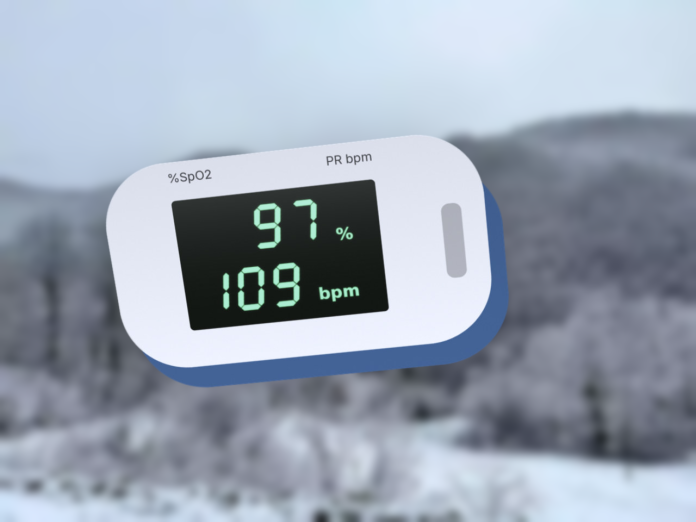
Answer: 97%
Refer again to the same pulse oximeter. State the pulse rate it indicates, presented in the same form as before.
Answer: 109bpm
